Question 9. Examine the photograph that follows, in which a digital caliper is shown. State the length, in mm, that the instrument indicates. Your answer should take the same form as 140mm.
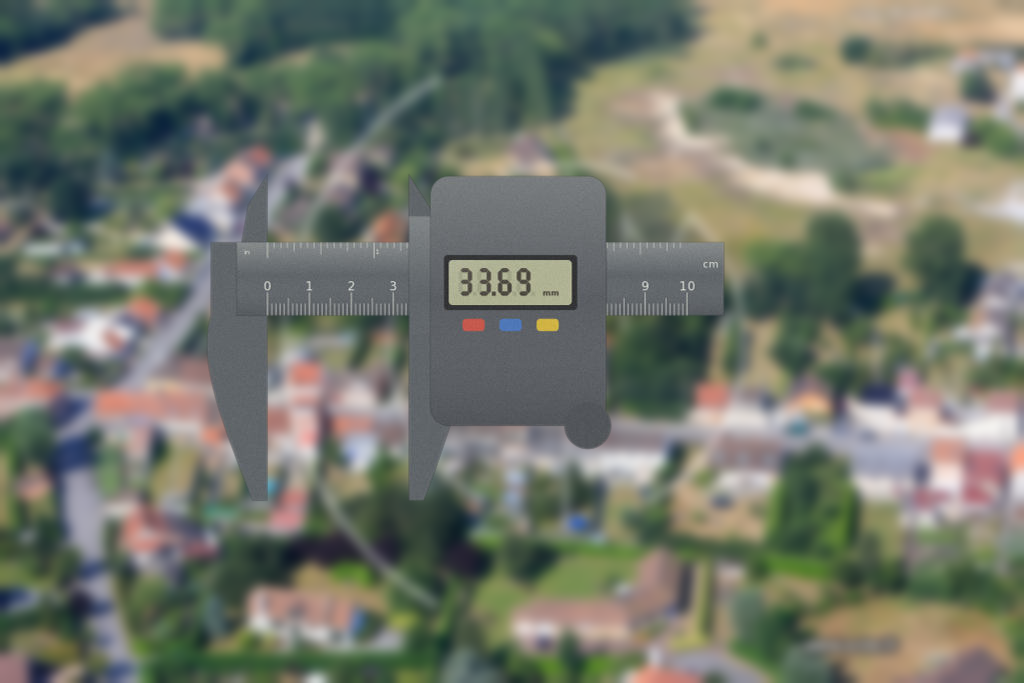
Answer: 33.69mm
